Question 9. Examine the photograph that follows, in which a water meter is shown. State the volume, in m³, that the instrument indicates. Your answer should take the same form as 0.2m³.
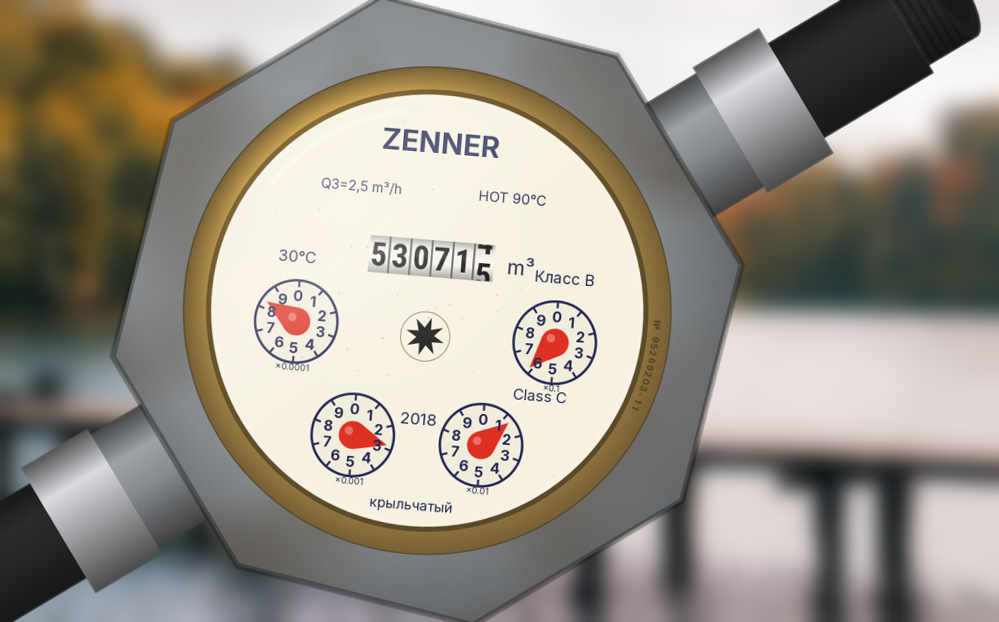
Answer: 530714.6128m³
